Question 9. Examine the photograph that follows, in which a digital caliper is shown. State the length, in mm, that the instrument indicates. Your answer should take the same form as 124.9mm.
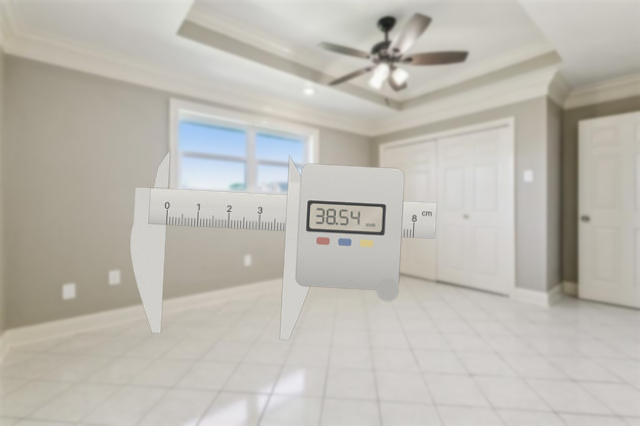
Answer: 38.54mm
